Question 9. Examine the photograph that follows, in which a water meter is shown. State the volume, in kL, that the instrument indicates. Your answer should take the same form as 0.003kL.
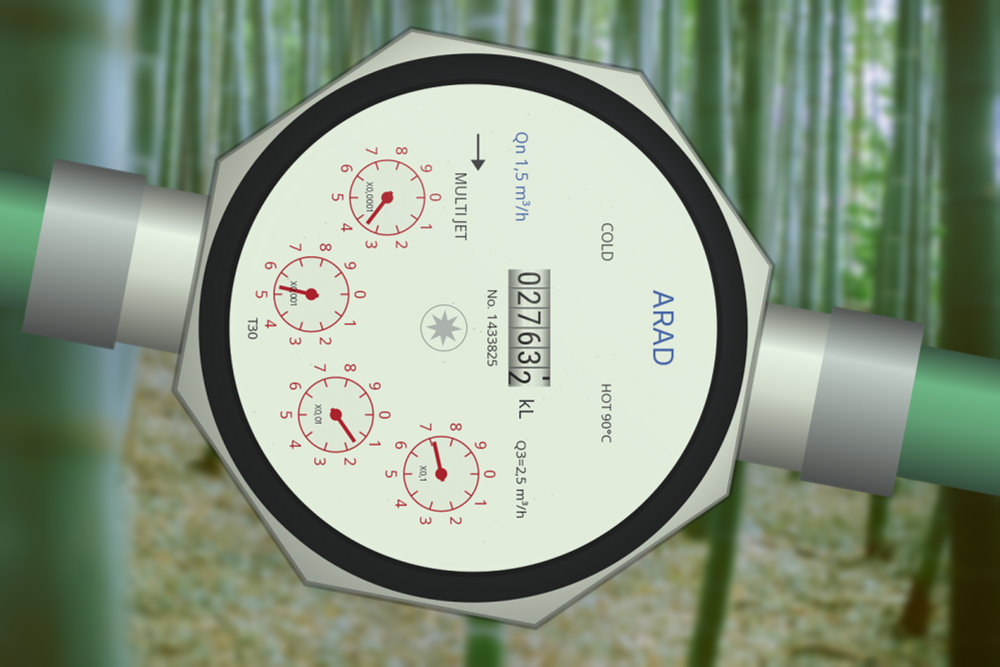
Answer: 27631.7153kL
